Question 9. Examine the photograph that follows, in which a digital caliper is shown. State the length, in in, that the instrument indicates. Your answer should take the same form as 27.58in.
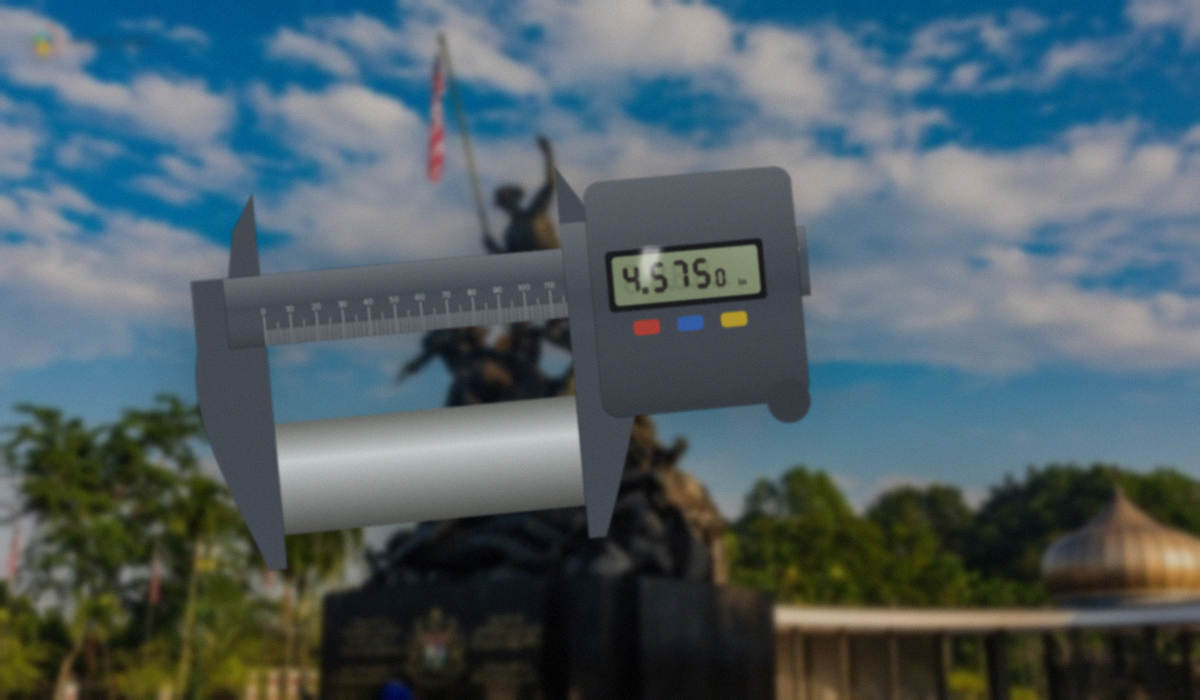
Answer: 4.5750in
